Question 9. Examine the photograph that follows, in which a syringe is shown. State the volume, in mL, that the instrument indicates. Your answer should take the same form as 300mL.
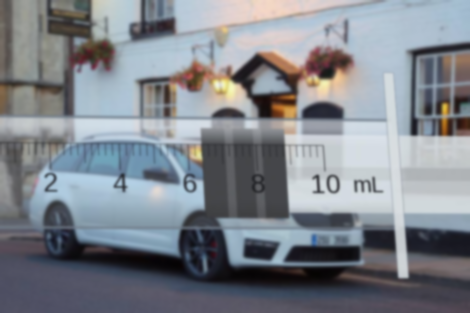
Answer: 6.4mL
